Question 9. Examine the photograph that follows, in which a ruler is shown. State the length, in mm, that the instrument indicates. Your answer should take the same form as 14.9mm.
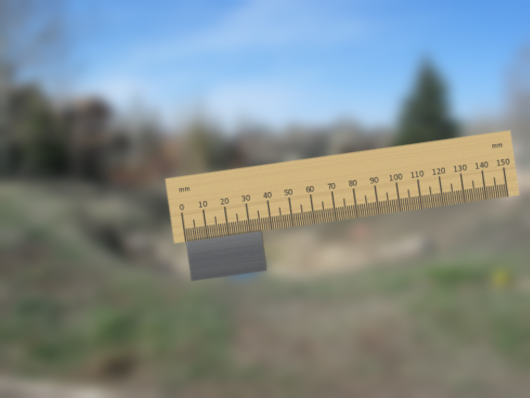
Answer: 35mm
